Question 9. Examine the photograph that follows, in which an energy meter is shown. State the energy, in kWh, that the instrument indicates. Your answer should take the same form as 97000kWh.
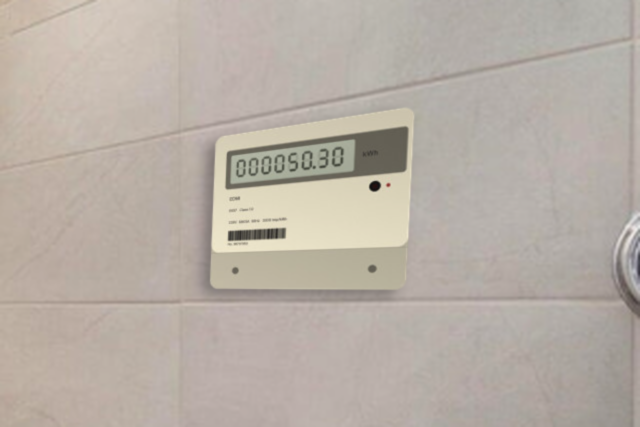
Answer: 50.30kWh
